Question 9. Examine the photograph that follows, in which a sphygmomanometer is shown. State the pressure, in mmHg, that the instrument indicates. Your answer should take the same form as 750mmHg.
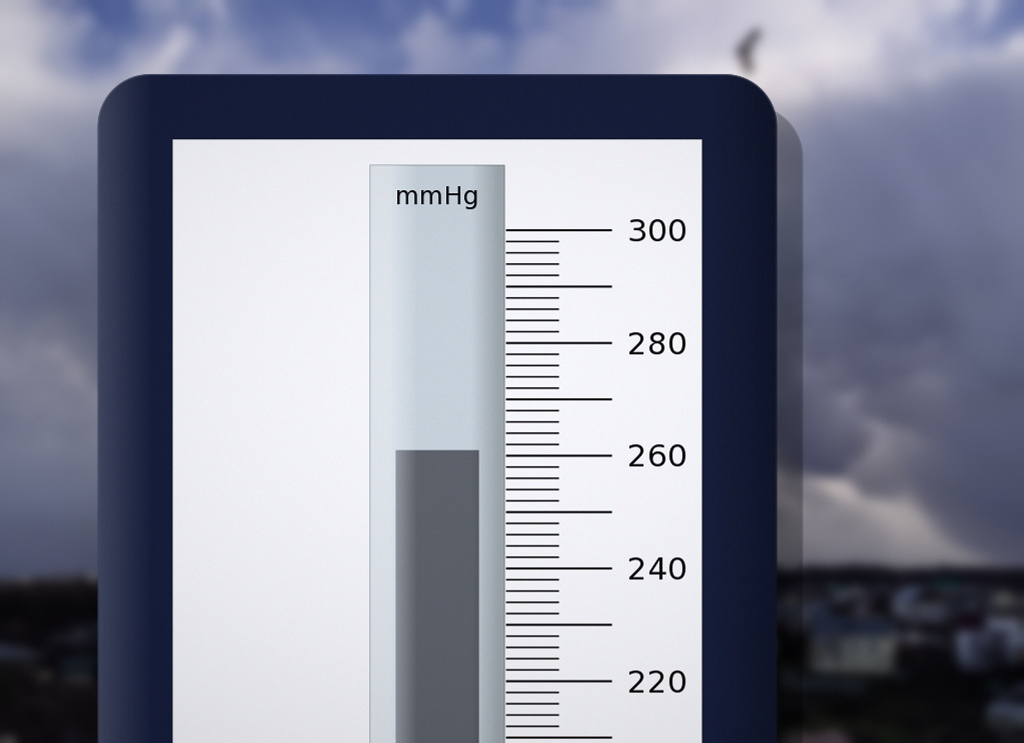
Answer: 261mmHg
